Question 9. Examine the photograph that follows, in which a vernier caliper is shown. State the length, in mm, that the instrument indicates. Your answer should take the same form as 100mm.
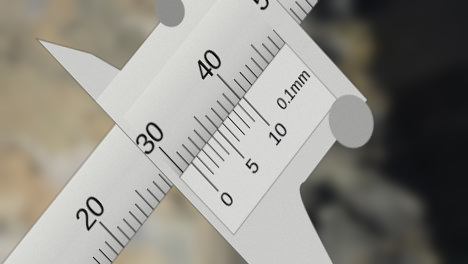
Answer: 31.4mm
